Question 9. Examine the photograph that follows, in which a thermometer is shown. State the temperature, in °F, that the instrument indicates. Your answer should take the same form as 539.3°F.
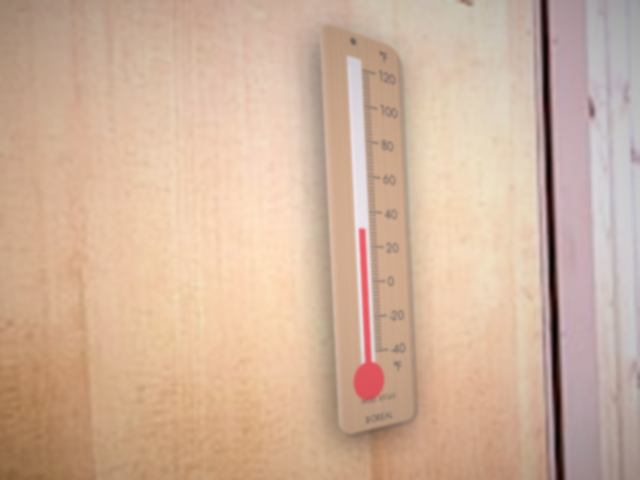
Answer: 30°F
